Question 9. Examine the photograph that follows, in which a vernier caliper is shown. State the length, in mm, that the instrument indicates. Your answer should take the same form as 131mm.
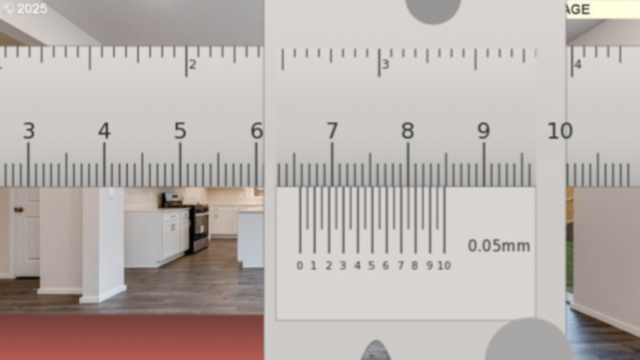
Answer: 65.8mm
